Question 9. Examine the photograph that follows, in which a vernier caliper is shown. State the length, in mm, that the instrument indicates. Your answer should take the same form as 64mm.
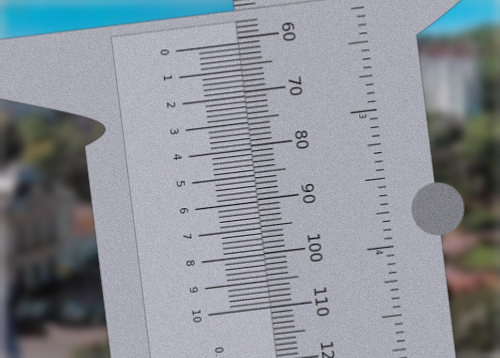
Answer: 61.0mm
